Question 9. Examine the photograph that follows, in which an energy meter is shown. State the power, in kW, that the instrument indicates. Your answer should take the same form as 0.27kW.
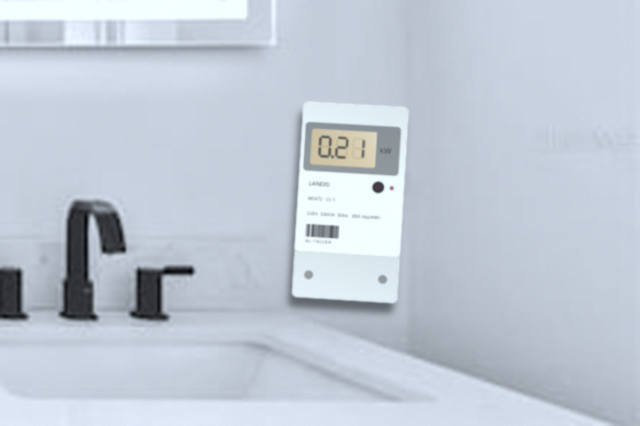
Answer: 0.21kW
